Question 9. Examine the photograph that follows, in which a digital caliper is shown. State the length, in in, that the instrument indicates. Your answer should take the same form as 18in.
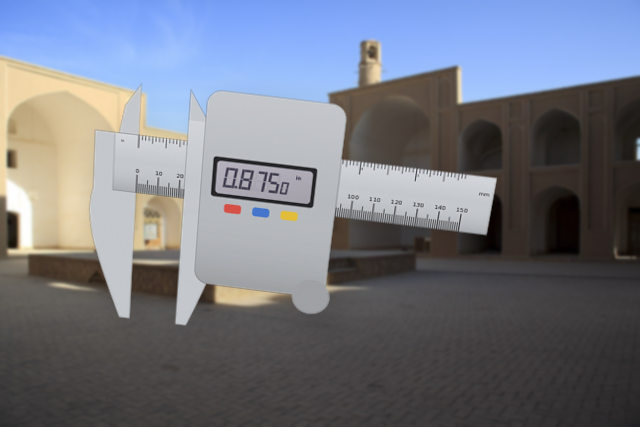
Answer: 0.8750in
